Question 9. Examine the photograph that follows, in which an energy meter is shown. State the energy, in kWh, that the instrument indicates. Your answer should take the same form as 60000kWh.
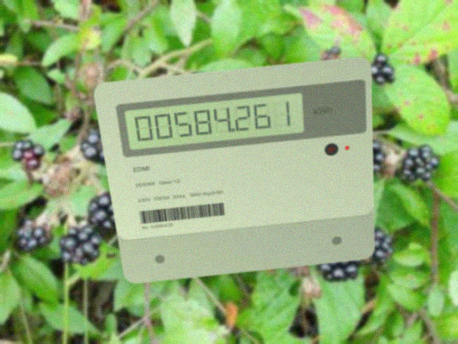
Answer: 584.261kWh
